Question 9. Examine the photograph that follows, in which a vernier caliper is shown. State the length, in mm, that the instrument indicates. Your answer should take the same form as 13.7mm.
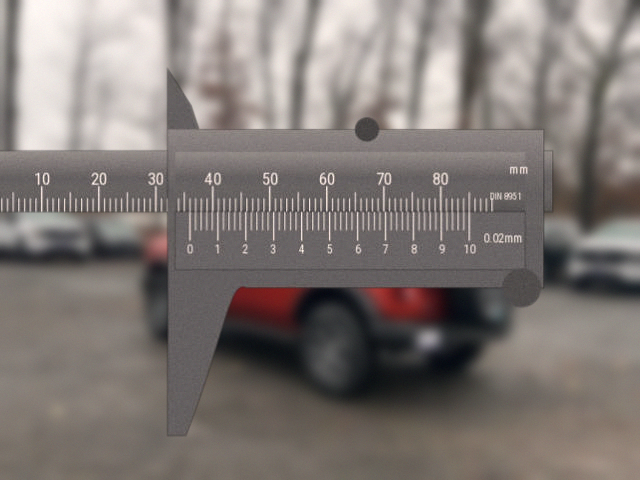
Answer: 36.0mm
